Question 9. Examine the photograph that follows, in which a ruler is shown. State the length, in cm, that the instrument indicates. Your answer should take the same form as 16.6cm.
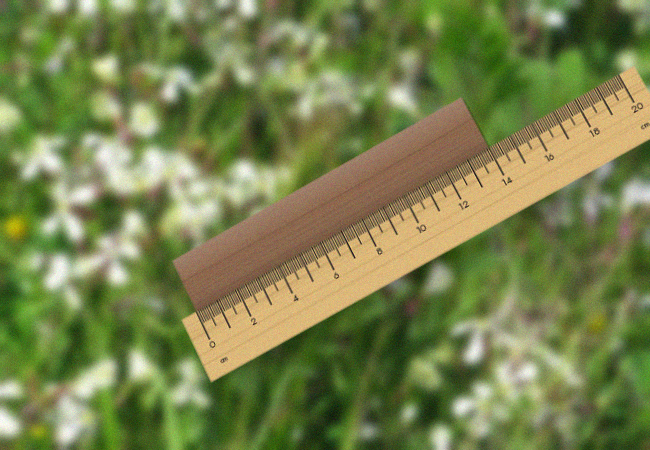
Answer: 14cm
